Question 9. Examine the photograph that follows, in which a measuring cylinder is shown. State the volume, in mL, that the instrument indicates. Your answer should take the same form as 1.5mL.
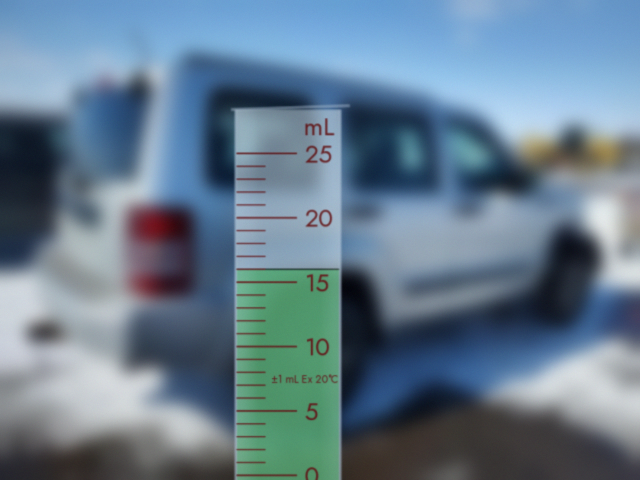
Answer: 16mL
